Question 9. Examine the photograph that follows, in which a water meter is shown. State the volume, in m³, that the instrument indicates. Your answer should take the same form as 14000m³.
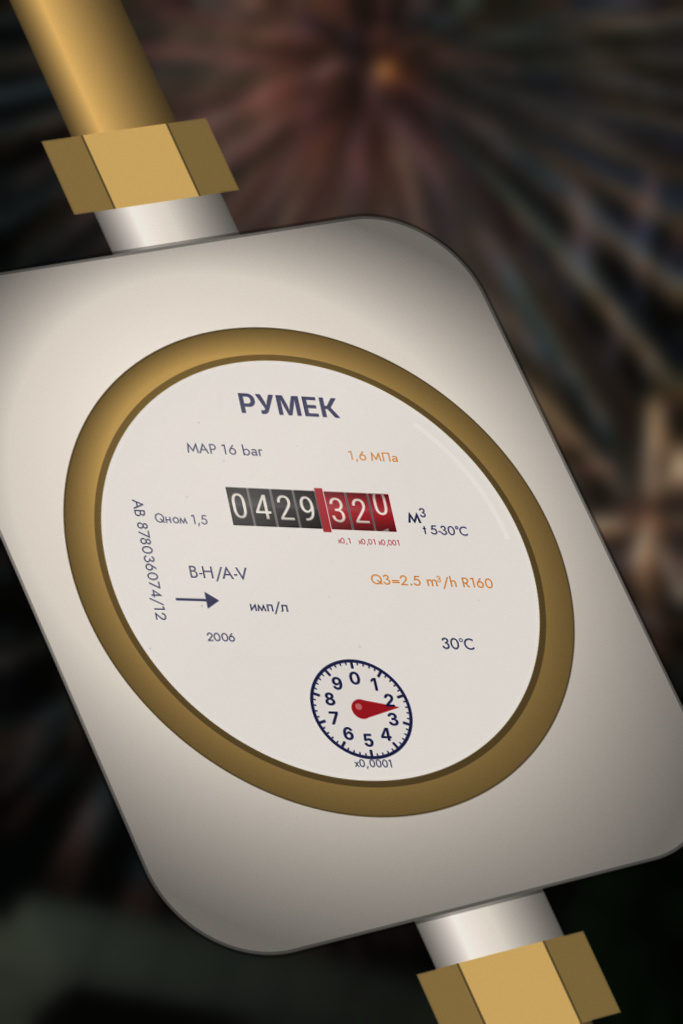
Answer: 429.3202m³
